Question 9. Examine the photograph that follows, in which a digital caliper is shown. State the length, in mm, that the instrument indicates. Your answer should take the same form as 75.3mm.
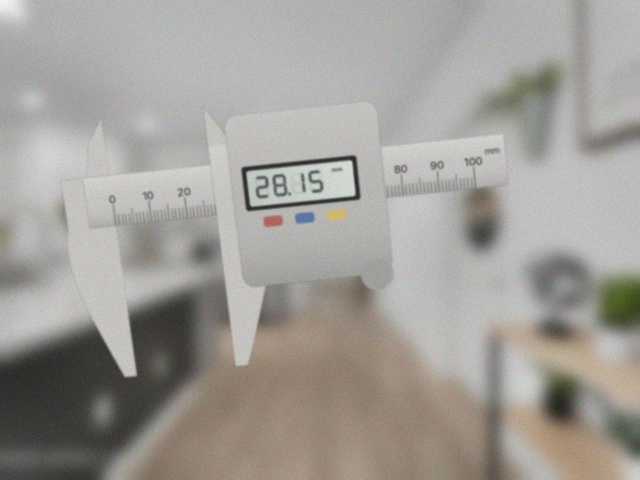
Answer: 28.15mm
